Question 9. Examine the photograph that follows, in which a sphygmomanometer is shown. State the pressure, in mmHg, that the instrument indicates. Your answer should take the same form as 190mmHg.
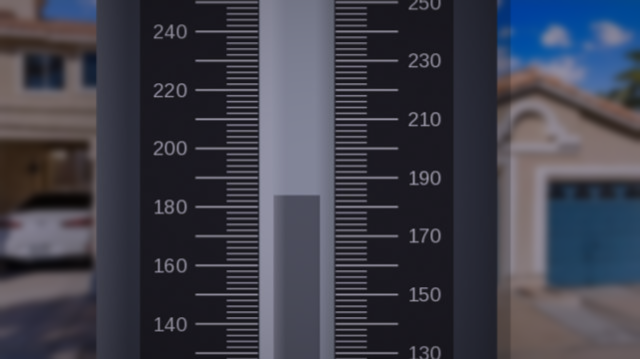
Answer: 184mmHg
